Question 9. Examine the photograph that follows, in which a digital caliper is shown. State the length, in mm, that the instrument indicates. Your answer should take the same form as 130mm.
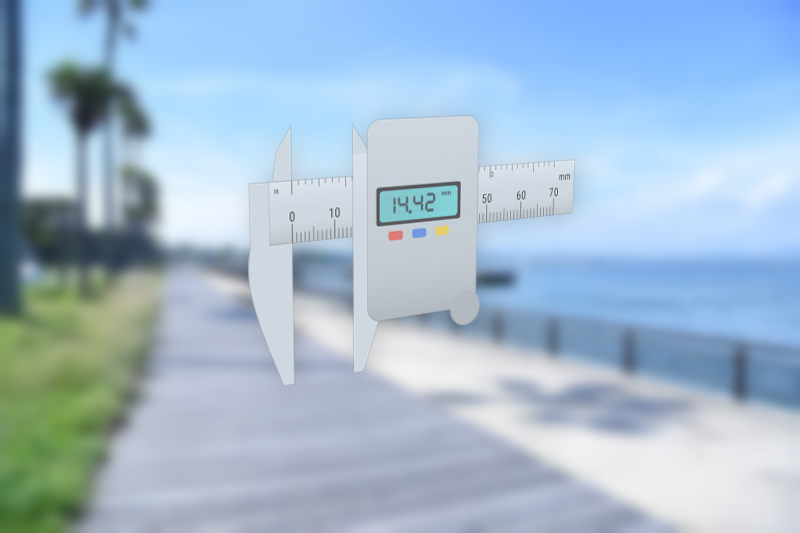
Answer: 14.42mm
